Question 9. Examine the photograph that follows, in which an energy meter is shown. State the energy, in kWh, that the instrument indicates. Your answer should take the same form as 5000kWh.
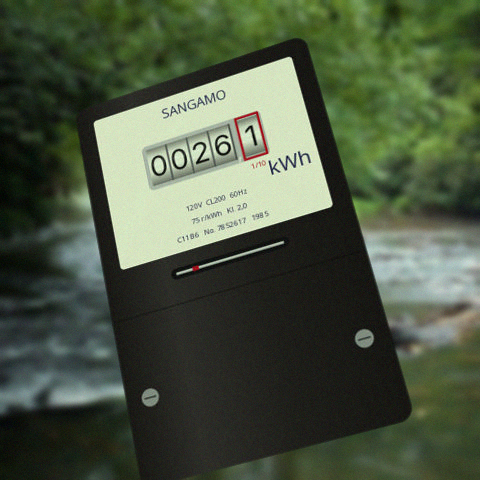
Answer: 26.1kWh
